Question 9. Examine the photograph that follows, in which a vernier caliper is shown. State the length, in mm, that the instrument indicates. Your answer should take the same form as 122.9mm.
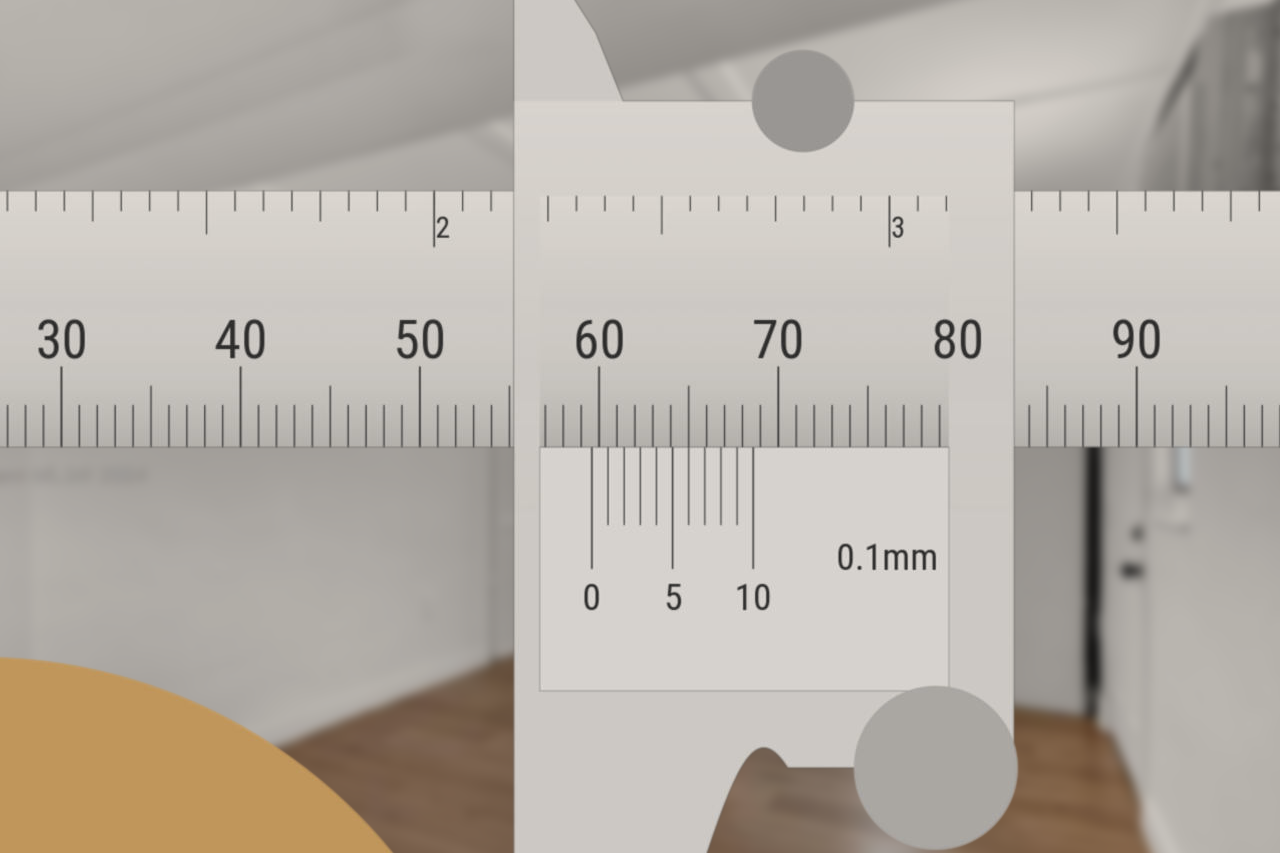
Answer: 59.6mm
